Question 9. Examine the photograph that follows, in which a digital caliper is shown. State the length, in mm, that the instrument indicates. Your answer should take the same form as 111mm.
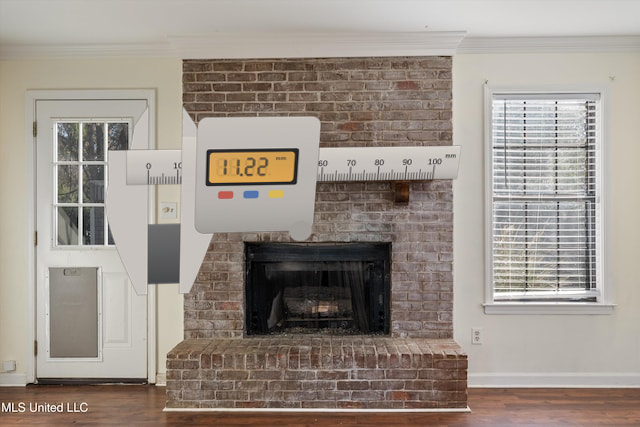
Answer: 11.22mm
